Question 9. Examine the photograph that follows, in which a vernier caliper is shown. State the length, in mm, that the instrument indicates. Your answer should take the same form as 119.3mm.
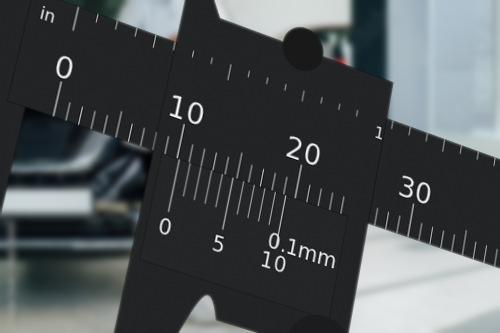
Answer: 10.2mm
